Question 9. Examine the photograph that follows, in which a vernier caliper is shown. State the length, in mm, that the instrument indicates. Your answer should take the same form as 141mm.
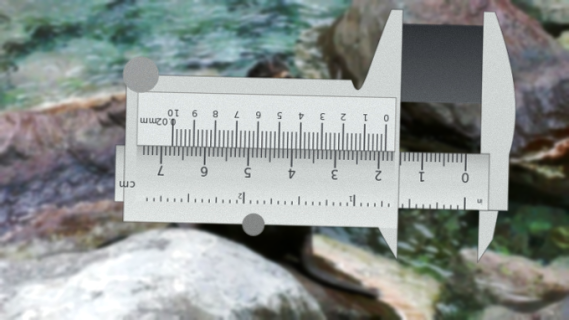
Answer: 18.5mm
